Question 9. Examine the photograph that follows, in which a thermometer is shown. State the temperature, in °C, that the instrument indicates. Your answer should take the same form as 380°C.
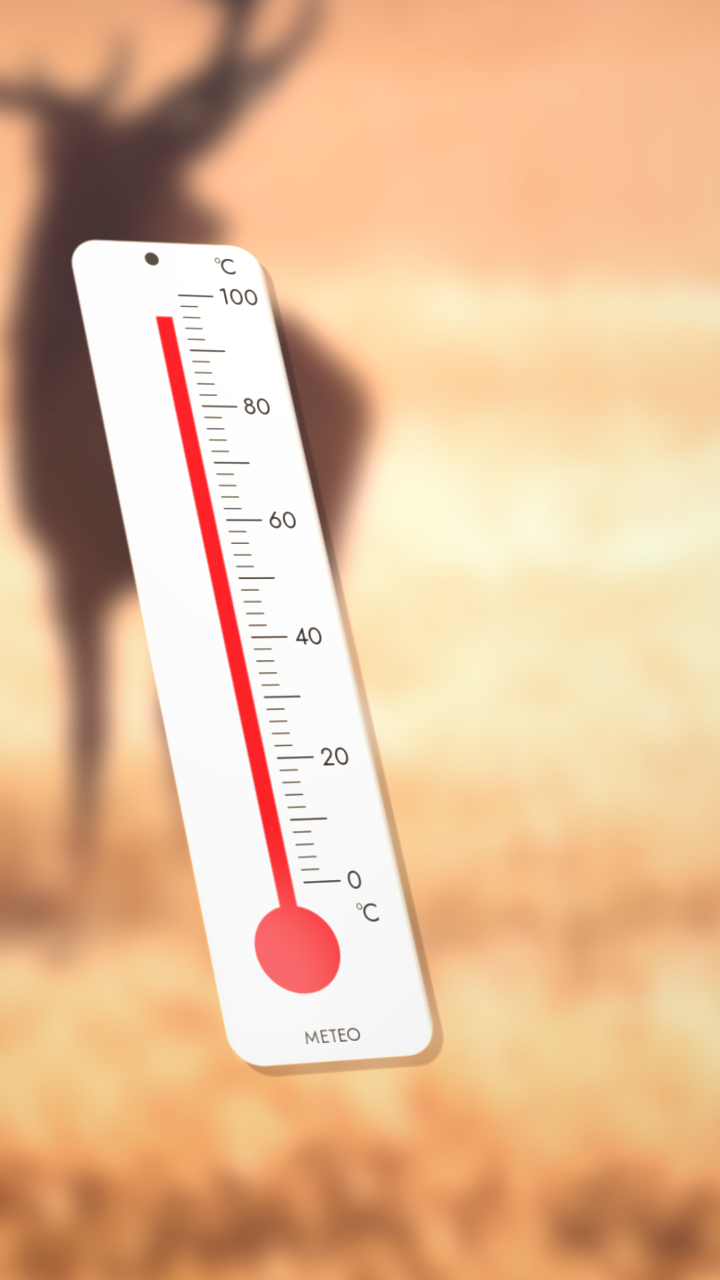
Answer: 96°C
